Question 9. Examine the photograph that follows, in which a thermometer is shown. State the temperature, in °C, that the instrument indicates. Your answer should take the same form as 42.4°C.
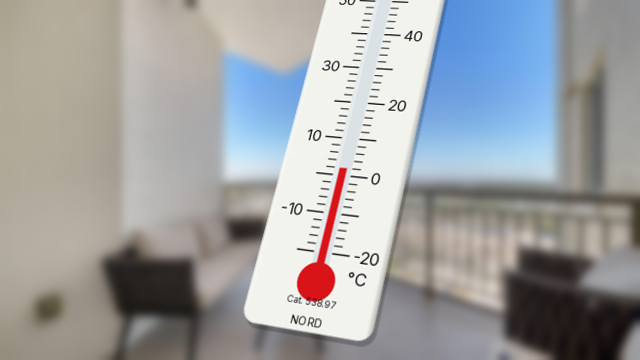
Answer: 2°C
